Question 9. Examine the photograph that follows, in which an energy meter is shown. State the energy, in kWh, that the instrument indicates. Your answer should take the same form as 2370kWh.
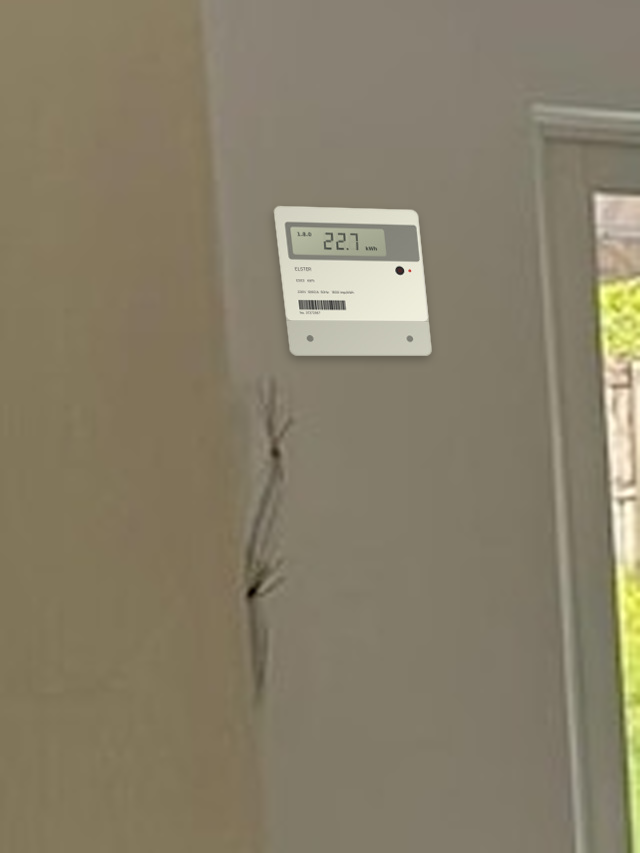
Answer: 22.7kWh
